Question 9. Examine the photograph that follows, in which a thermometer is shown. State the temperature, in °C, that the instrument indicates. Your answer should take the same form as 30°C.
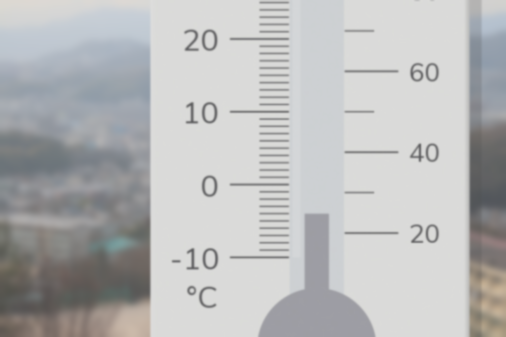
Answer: -4°C
